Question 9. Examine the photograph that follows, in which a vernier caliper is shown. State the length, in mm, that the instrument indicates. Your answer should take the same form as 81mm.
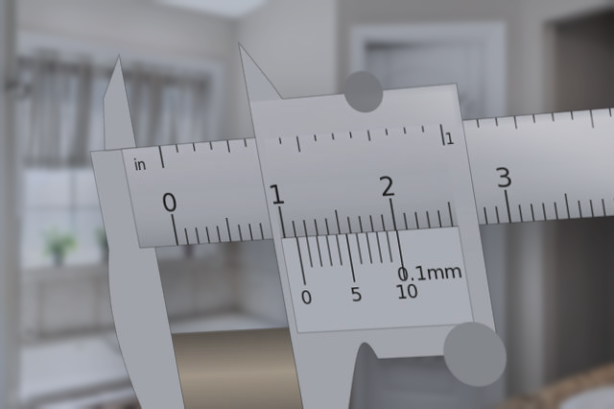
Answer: 11.1mm
